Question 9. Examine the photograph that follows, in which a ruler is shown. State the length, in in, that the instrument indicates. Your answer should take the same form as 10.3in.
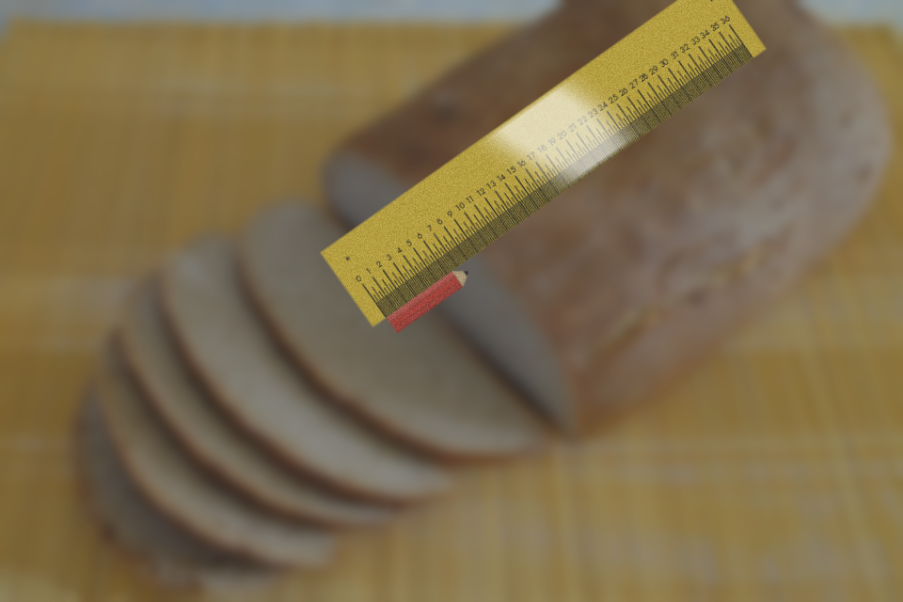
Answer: 7.5in
